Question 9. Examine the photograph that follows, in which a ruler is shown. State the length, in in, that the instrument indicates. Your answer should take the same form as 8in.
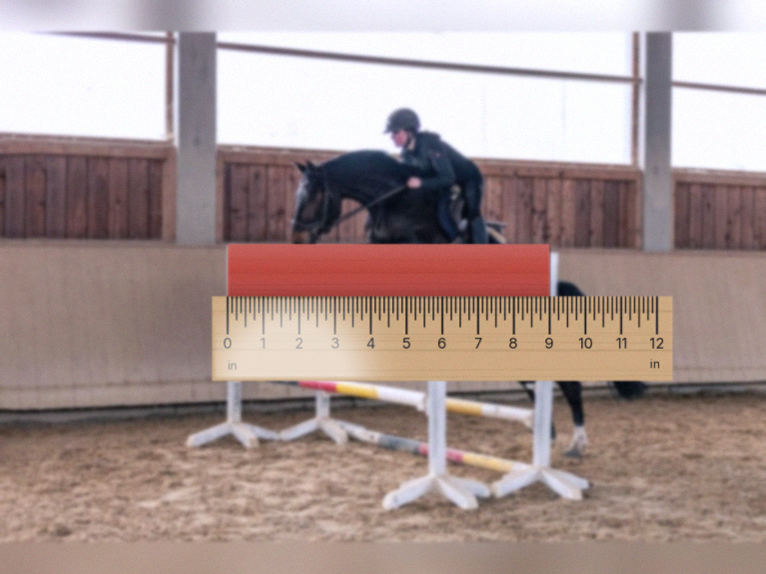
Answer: 9in
